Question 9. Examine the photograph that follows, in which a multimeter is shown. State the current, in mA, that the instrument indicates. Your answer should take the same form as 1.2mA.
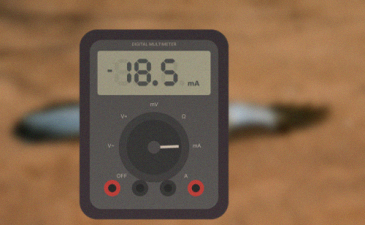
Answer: -18.5mA
